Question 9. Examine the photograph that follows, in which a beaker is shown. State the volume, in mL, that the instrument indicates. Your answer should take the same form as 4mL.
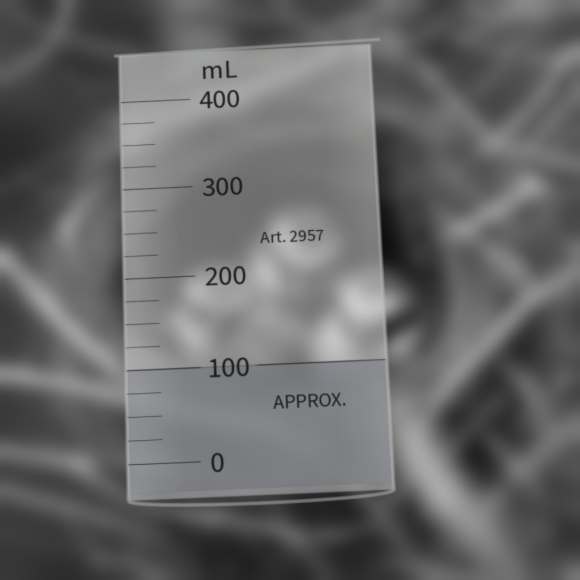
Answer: 100mL
